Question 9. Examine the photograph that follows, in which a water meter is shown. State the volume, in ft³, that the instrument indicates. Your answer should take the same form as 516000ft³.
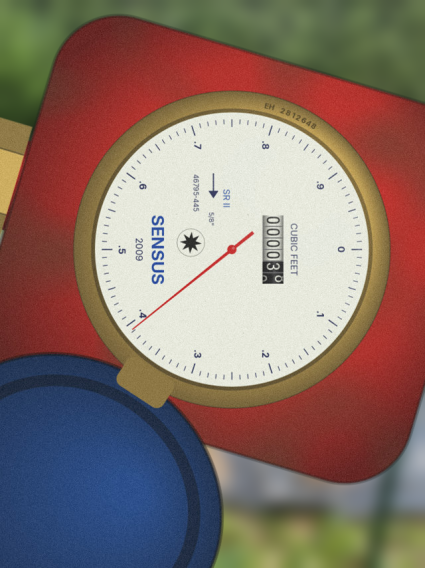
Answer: 38.39ft³
